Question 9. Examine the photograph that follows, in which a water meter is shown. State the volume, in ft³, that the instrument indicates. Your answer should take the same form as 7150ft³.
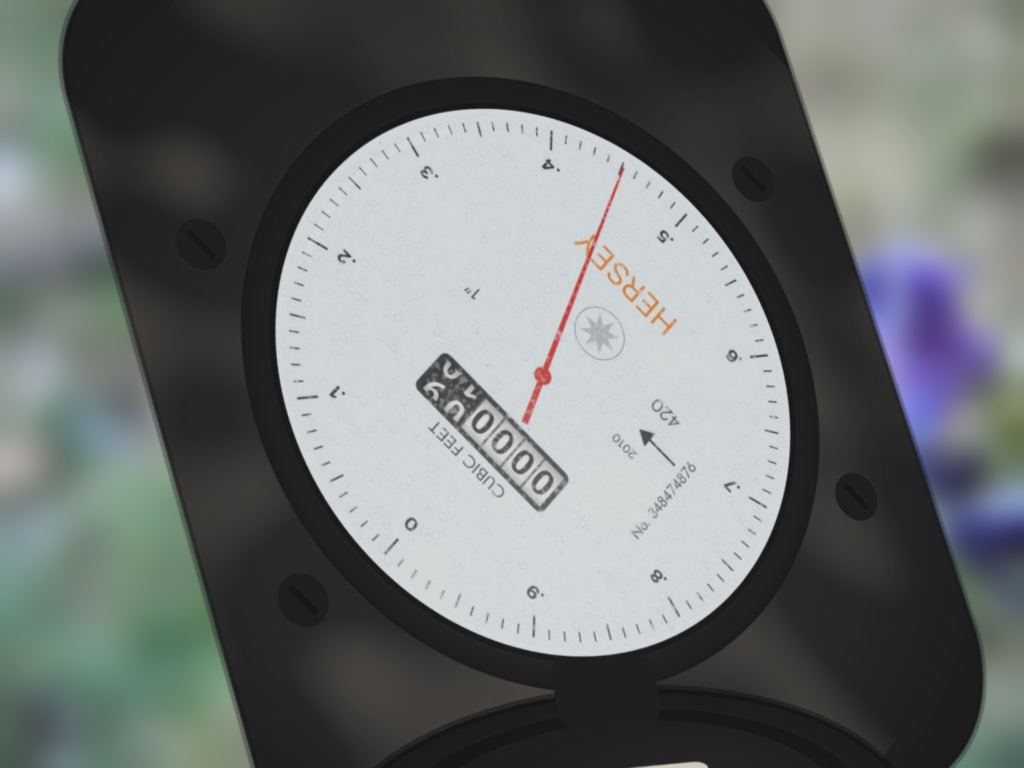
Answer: 9.45ft³
